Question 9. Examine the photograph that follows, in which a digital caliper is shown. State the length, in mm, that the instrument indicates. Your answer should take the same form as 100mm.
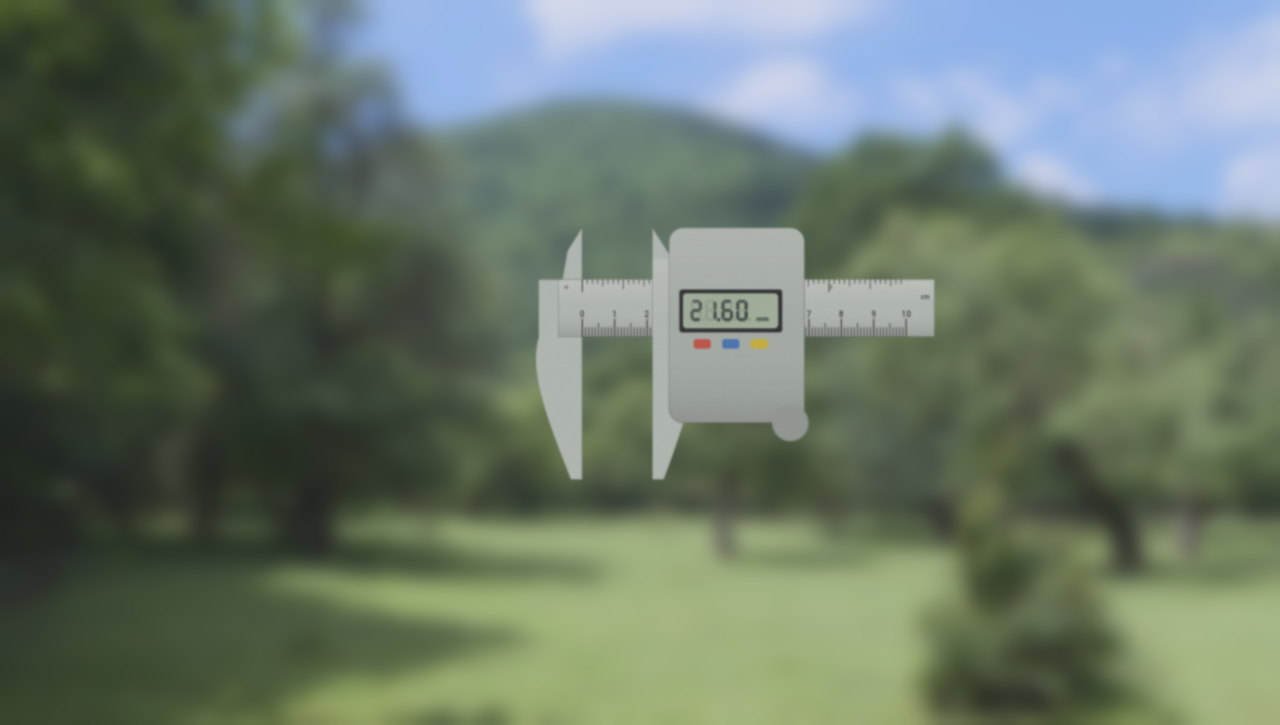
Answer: 21.60mm
